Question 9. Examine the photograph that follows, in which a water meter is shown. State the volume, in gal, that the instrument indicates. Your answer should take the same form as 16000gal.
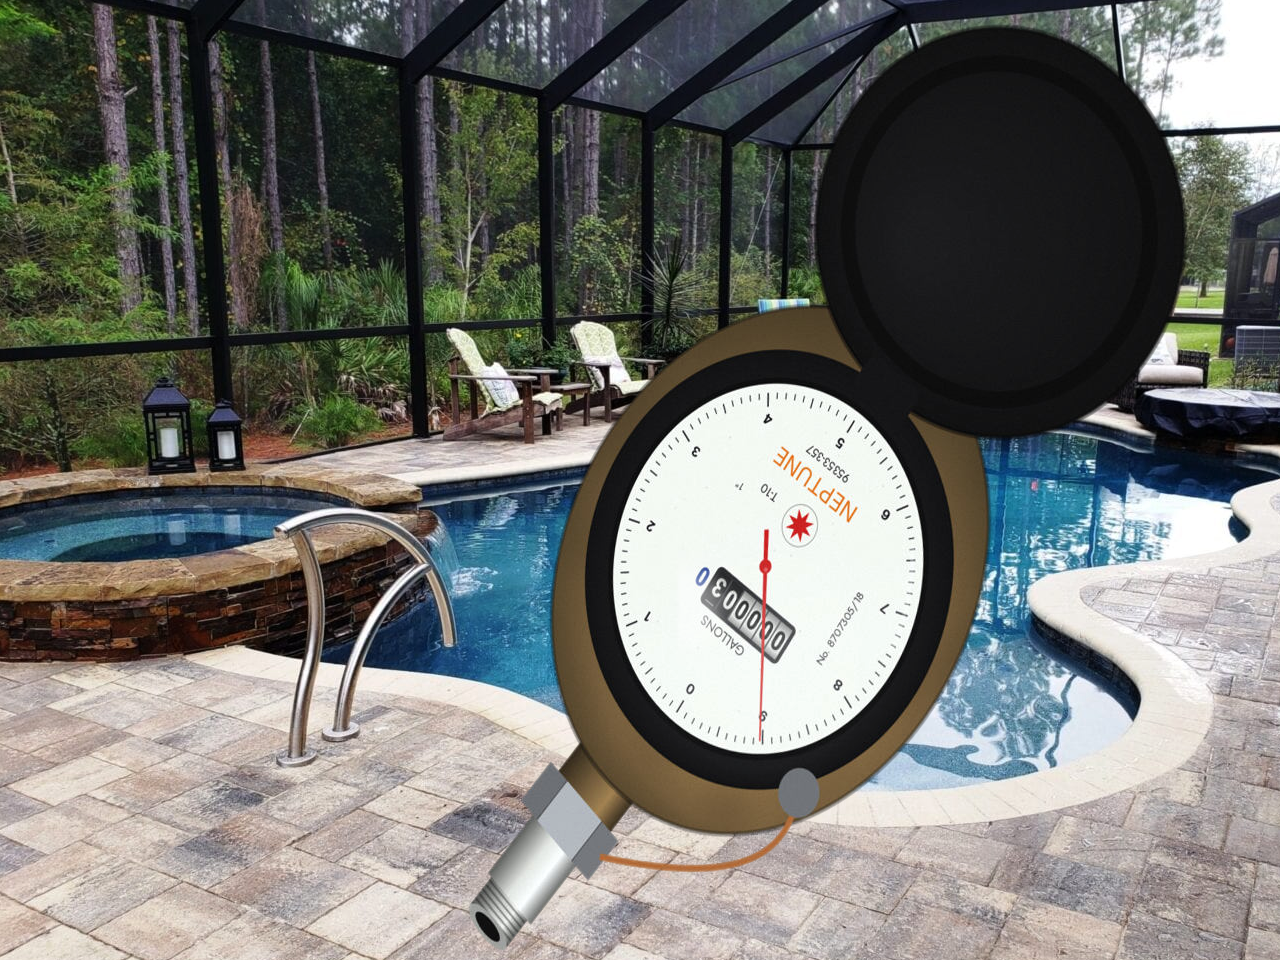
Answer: 29.0gal
